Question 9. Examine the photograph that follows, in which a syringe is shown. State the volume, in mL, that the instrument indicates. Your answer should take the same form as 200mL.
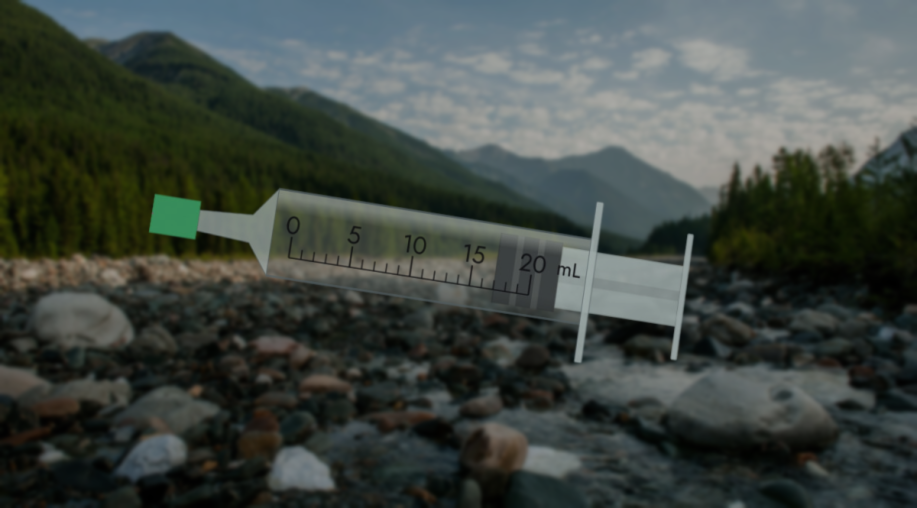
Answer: 17mL
